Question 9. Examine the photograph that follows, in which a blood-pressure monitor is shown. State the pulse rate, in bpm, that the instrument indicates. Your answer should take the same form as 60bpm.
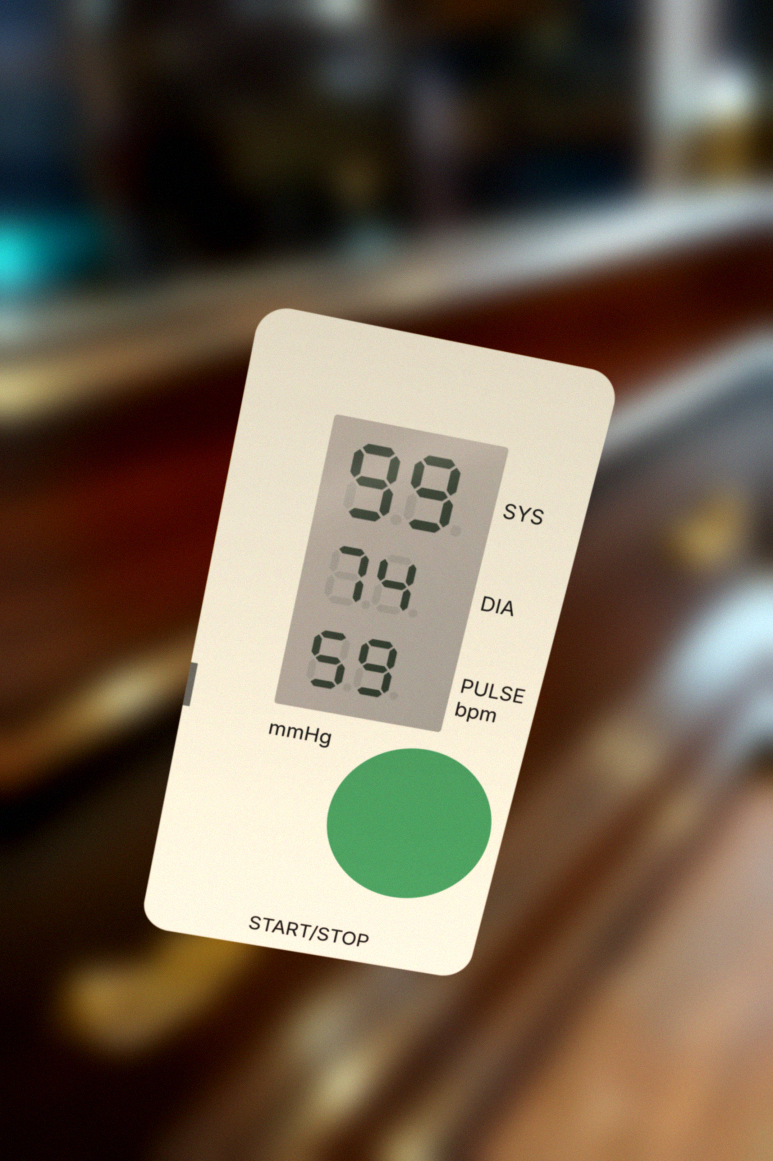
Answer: 59bpm
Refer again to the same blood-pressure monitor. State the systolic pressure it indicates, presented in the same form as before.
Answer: 99mmHg
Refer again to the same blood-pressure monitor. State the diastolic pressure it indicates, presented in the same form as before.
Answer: 74mmHg
